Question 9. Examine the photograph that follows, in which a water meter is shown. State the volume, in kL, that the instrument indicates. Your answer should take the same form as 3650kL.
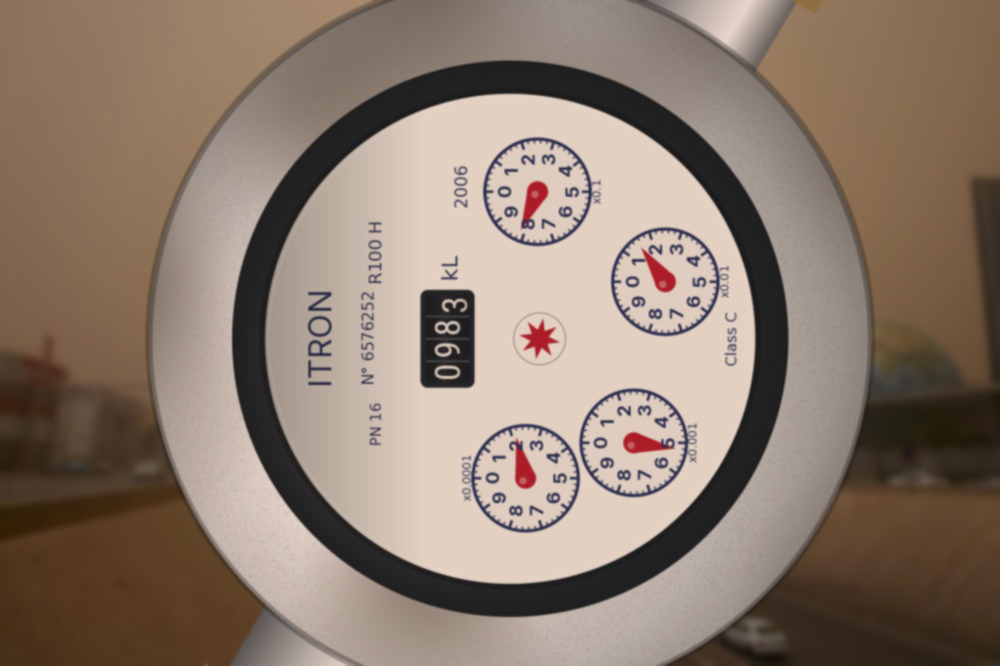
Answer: 982.8152kL
